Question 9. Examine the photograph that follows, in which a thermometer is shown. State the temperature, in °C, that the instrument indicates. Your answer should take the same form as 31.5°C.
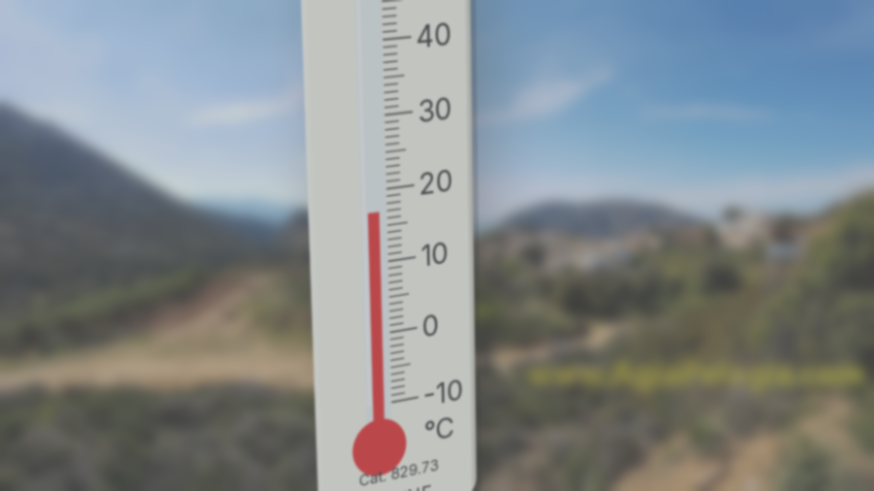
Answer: 17°C
